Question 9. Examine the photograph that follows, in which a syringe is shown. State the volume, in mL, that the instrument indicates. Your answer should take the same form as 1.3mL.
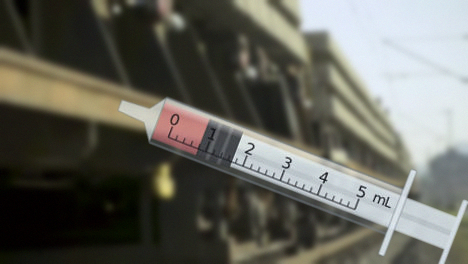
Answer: 0.8mL
